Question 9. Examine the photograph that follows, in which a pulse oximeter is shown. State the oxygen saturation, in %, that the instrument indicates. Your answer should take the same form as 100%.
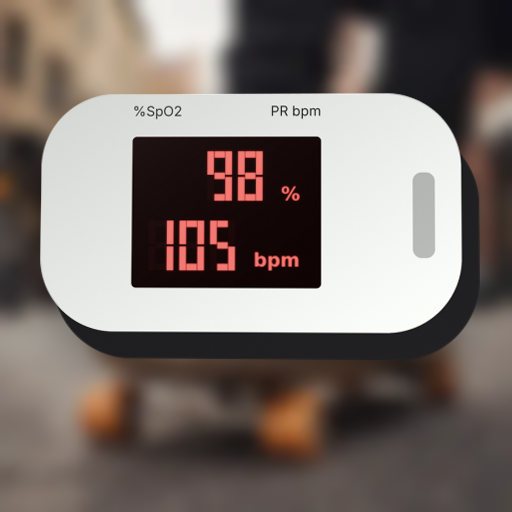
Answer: 98%
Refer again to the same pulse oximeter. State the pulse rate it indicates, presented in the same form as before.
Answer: 105bpm
